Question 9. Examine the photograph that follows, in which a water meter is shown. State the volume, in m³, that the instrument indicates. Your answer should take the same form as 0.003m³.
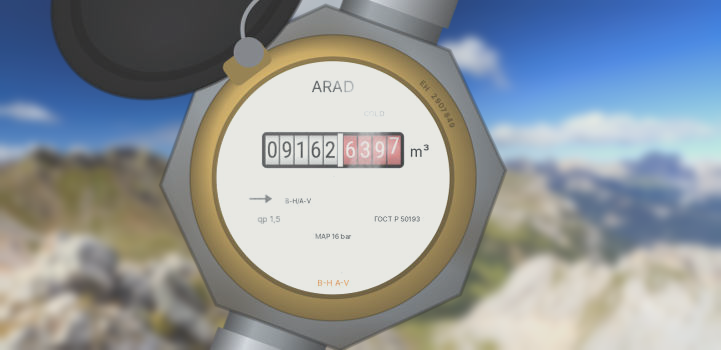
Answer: 9162.6397m³
